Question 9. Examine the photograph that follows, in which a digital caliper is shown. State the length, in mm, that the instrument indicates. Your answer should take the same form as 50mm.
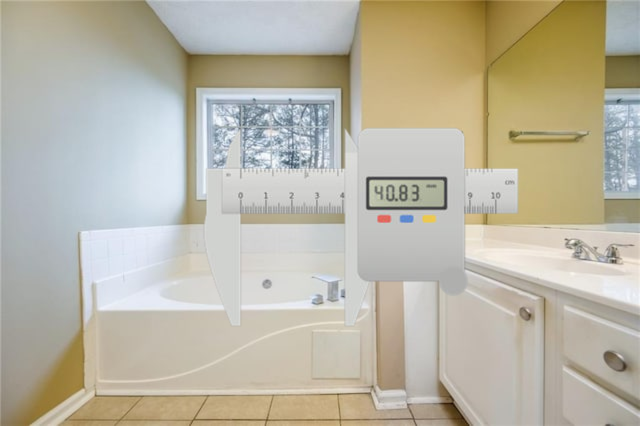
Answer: 40.83mm
